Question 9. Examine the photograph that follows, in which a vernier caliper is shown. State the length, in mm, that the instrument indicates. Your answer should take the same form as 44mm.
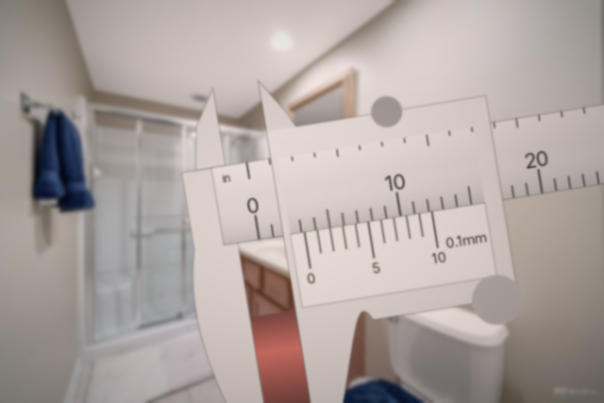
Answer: 3.2mm
